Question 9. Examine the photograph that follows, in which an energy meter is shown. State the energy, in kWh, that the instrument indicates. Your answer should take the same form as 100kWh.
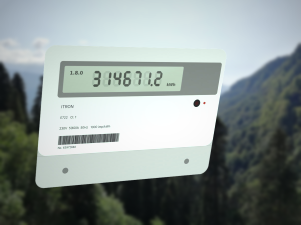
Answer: 314671.2kWh
